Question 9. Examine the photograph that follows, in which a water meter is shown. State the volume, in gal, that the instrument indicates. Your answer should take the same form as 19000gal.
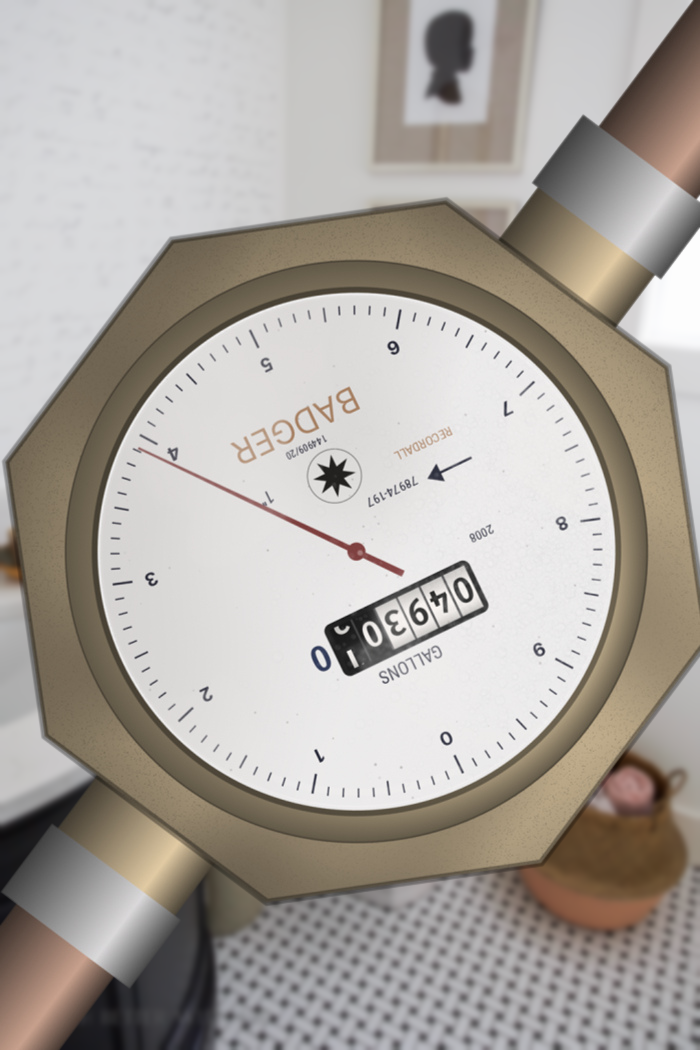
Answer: 493013.9gal
